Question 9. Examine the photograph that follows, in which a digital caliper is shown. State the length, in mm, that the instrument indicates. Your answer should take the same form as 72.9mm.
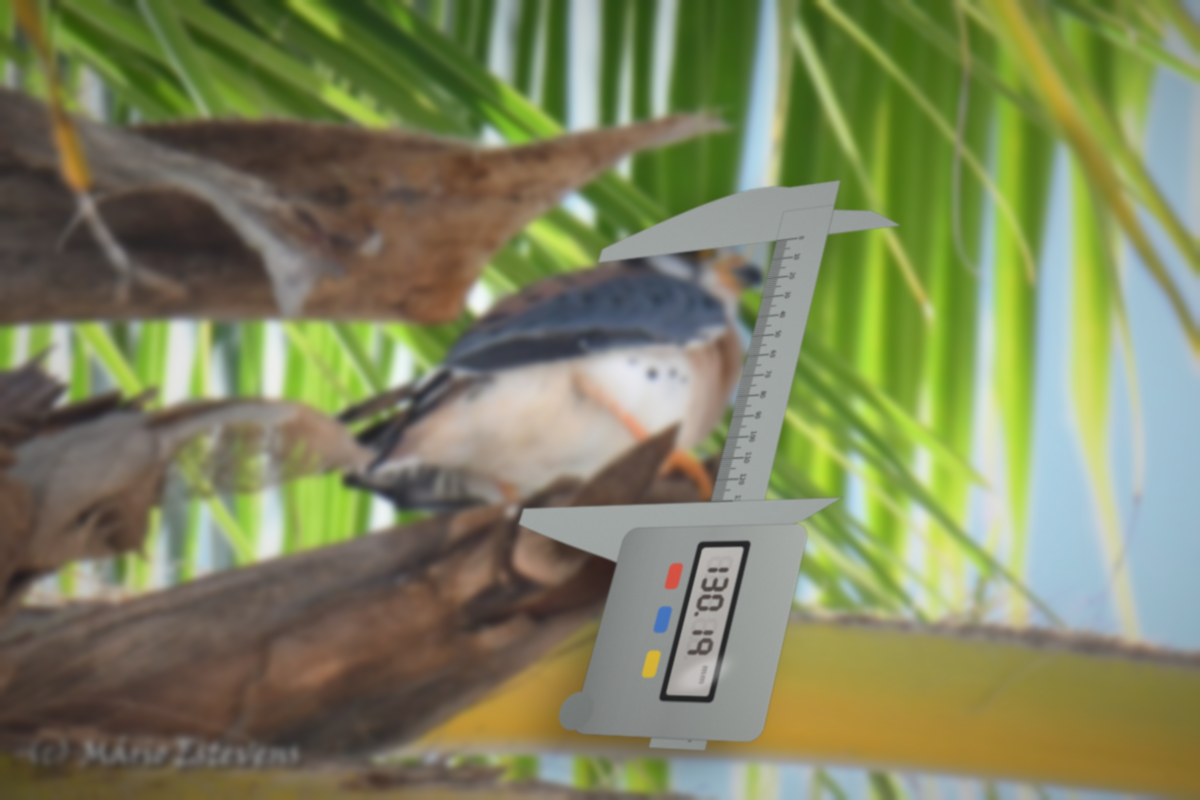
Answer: 130.19mm
